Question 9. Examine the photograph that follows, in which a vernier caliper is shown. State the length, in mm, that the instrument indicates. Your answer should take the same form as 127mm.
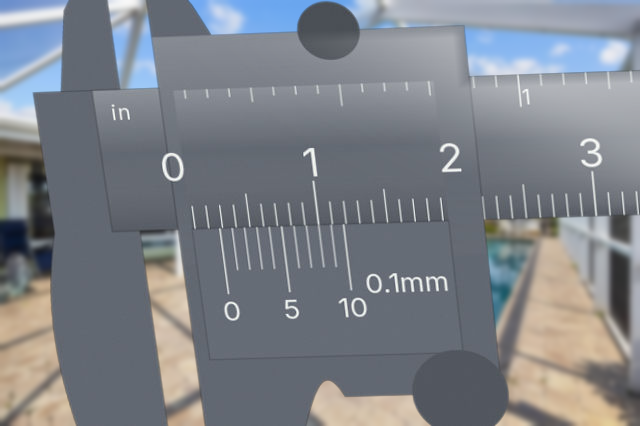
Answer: 2.8mm
